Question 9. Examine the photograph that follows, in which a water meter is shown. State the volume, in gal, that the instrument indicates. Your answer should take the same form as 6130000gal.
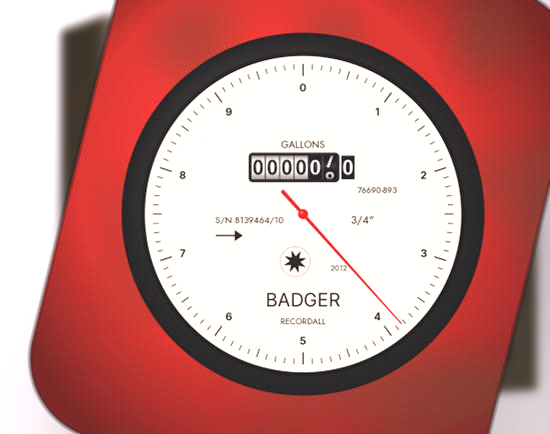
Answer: 73.8gal
